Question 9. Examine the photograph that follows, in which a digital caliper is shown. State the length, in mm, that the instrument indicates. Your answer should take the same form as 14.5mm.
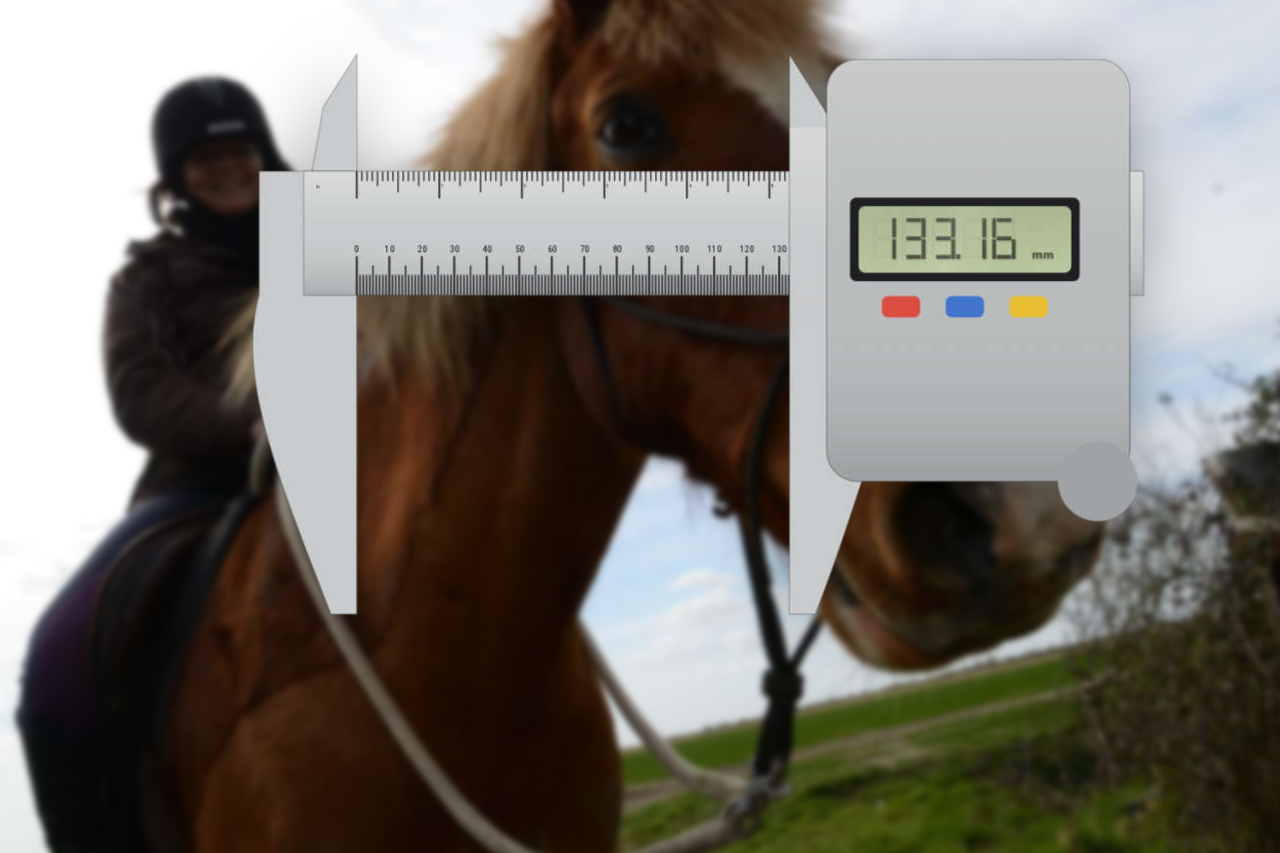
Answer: 133.16mm
